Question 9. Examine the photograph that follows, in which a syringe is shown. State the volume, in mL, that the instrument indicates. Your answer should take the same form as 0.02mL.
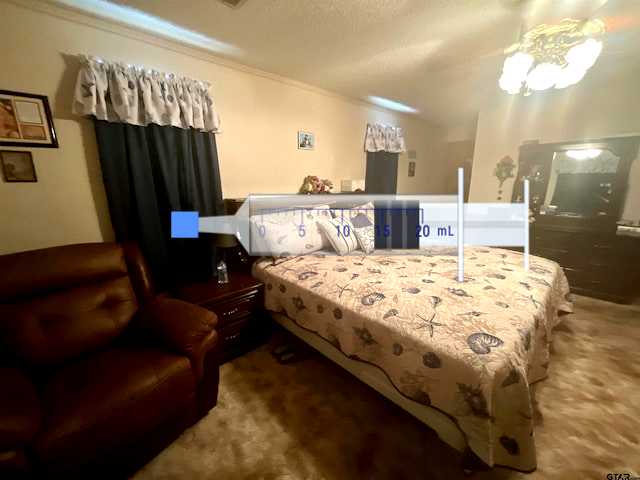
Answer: 14mL
